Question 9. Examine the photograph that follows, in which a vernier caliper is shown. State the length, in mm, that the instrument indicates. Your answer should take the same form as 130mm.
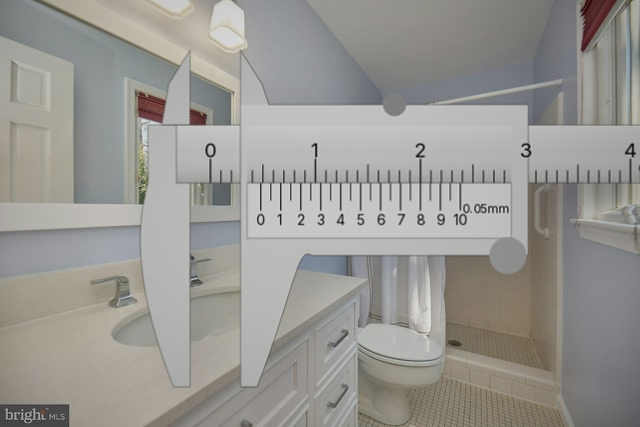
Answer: 4.8mm
